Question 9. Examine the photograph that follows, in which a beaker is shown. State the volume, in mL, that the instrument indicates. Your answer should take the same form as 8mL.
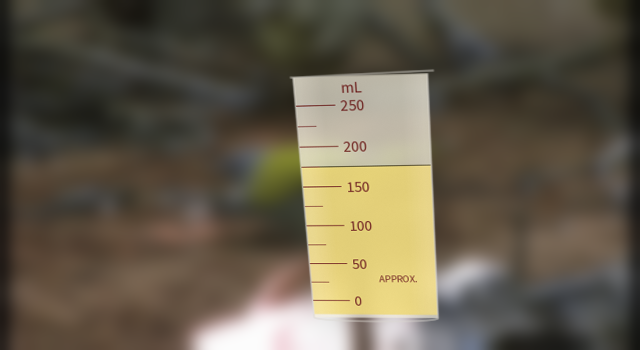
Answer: 175mL
